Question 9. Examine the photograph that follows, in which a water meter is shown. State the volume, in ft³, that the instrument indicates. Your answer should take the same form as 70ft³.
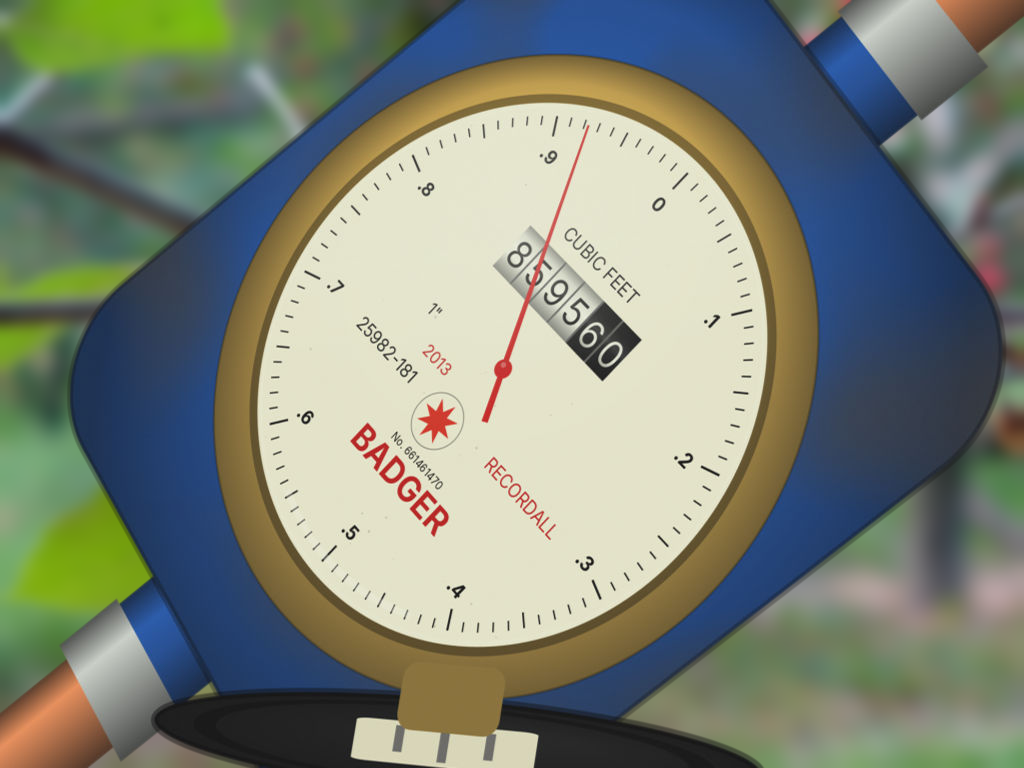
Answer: 859559.92ft³
